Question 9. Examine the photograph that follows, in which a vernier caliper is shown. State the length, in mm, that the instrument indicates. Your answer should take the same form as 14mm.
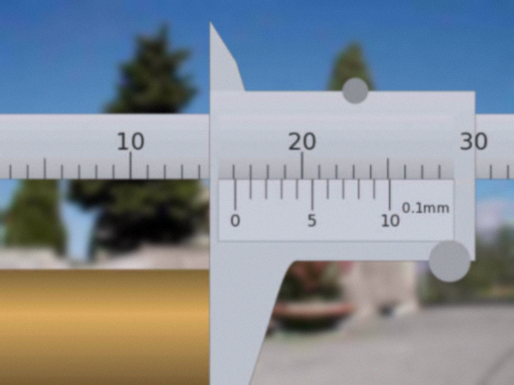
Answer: 16.1mm
